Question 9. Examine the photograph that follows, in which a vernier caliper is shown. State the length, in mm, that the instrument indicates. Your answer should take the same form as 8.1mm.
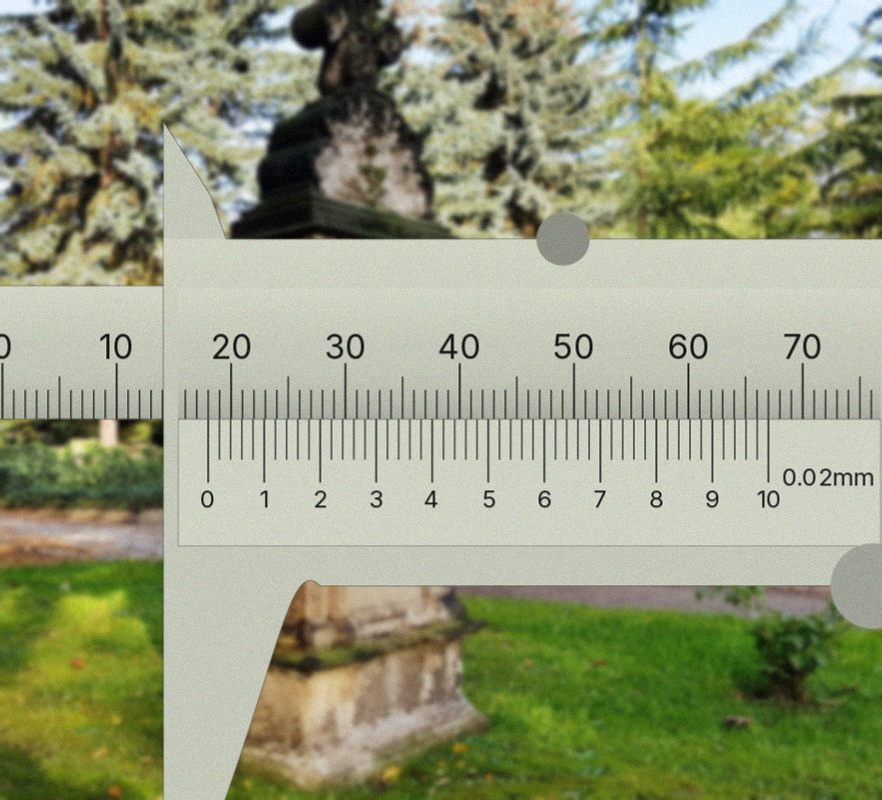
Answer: 18.0mm
